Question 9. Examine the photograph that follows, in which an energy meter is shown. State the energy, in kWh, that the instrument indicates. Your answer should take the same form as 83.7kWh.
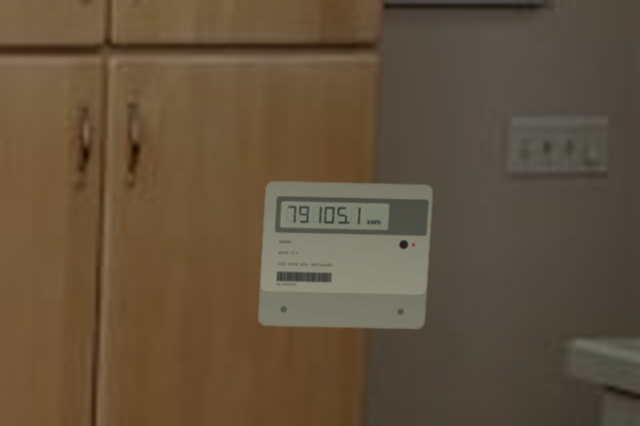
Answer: 79105.1kWh
